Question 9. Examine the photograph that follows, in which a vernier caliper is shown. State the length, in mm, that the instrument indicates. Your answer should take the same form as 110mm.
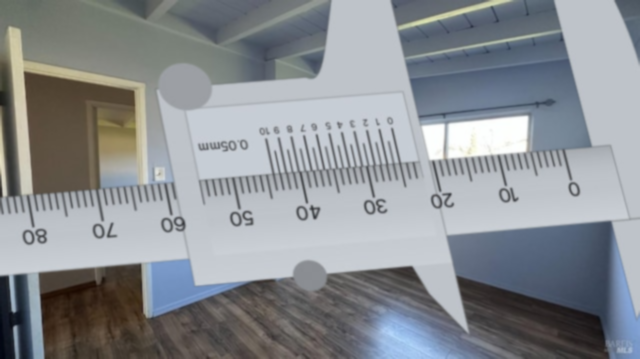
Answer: 25.0mm
